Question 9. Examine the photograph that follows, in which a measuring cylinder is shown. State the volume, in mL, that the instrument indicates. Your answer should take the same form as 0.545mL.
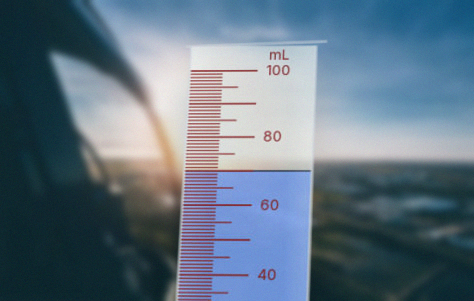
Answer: 70mL
